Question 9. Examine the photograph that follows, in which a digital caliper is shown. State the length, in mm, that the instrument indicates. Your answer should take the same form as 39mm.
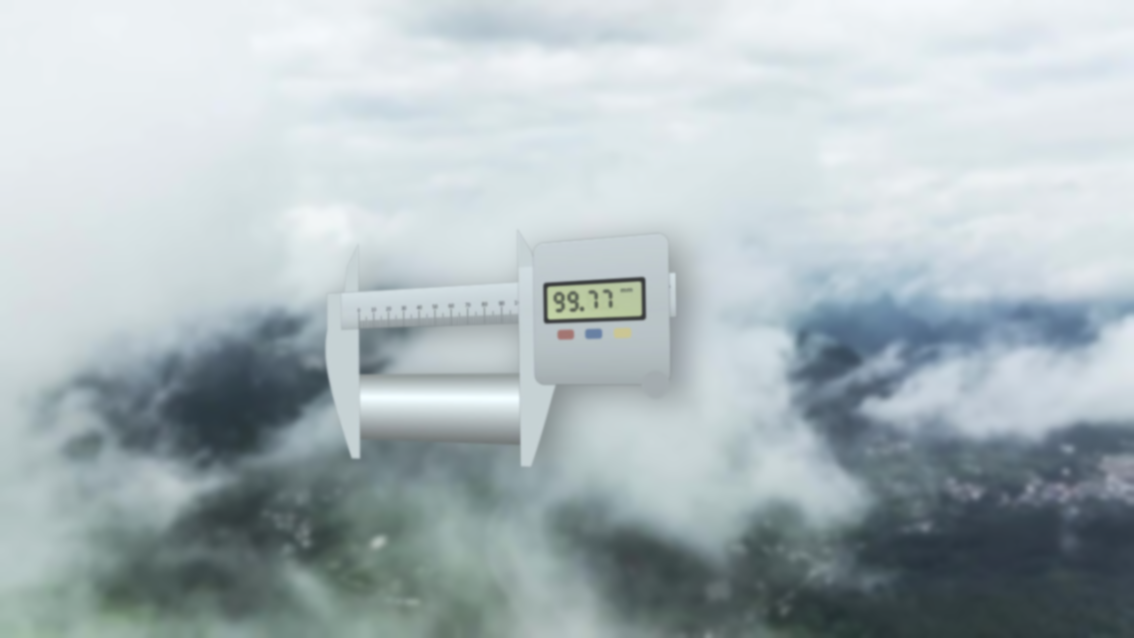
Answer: 99.77mm
